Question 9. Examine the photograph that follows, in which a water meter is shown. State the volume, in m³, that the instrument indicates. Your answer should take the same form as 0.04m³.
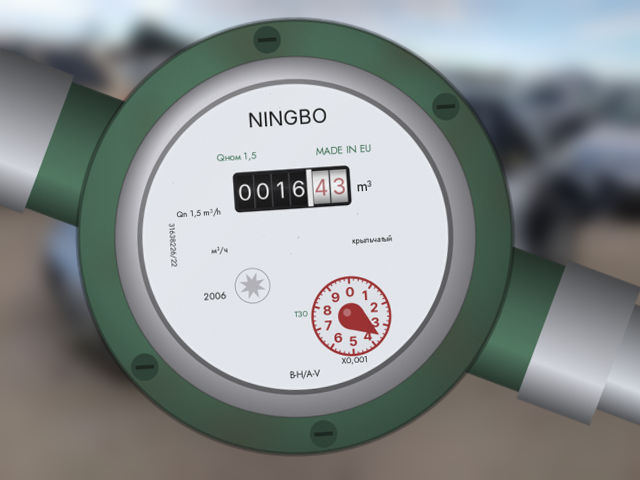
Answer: 16.433m³
